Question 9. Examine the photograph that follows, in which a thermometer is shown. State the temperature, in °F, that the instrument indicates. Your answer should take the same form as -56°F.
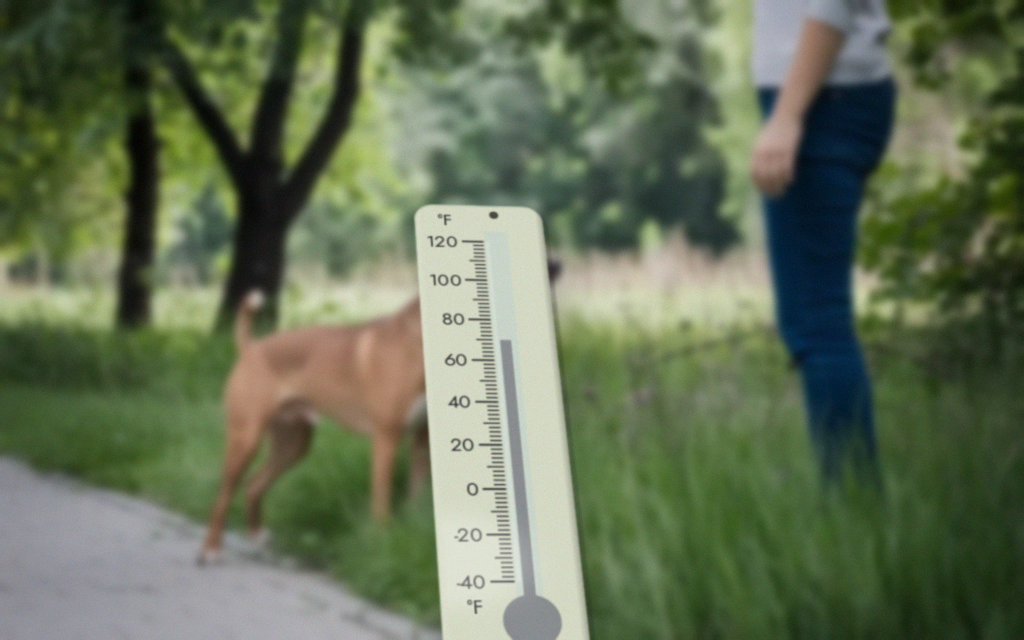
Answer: 70°F
